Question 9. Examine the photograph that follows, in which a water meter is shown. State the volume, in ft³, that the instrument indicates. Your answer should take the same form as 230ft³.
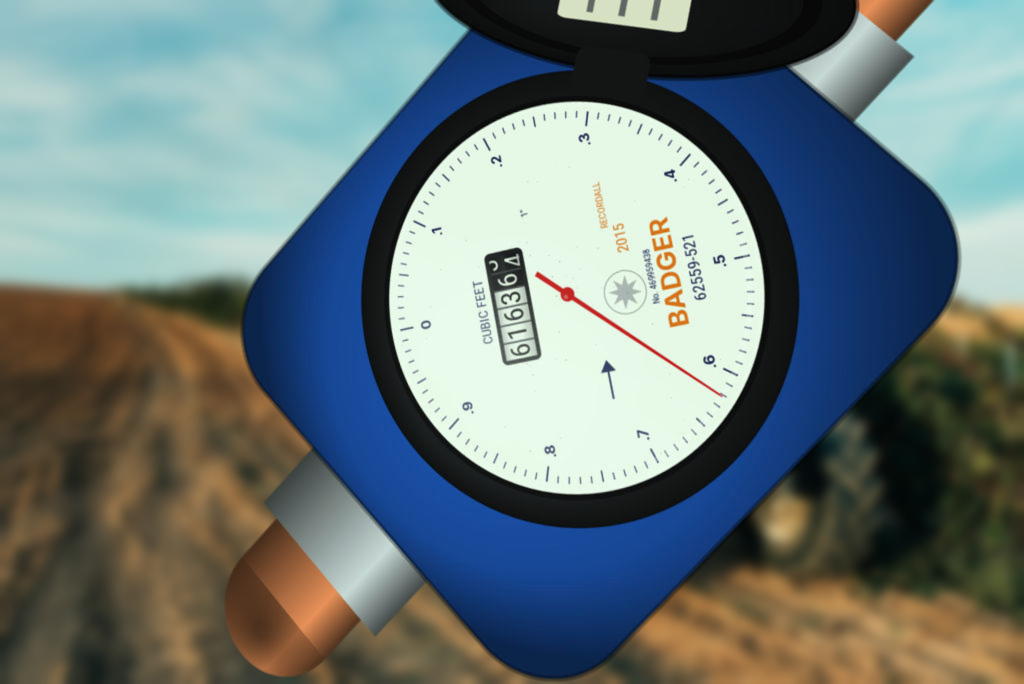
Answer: 616363.62ft³
